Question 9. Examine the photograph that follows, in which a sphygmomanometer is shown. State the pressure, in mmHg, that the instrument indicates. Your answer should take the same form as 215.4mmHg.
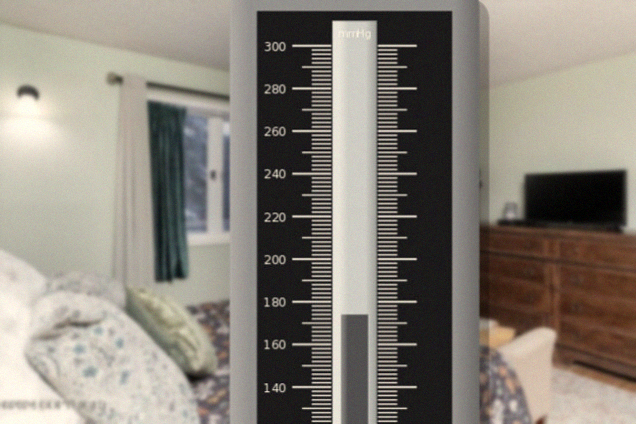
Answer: 174mmHg
